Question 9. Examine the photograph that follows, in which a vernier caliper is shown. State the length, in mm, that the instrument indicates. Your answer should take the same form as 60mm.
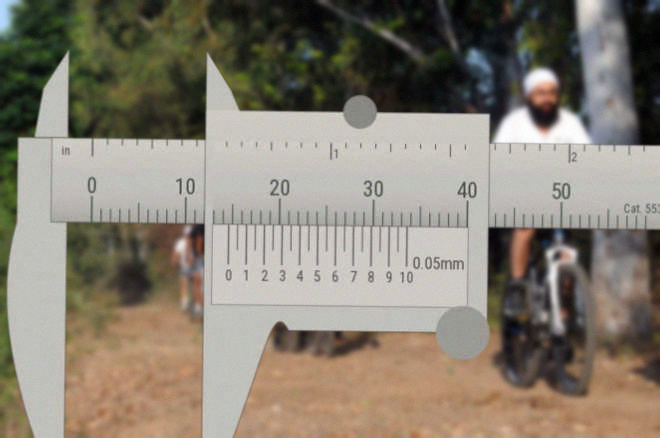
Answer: 14.6mm
